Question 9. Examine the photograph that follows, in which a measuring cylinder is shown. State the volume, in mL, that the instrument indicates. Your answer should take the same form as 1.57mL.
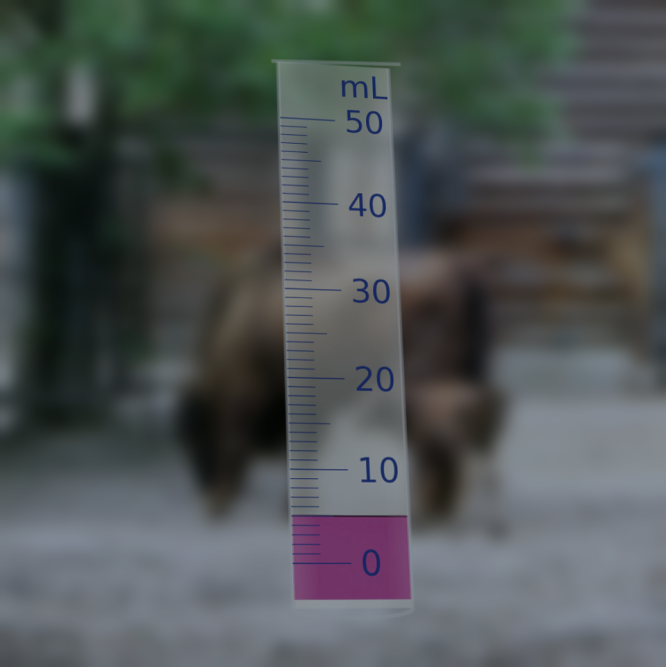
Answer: 5mL
